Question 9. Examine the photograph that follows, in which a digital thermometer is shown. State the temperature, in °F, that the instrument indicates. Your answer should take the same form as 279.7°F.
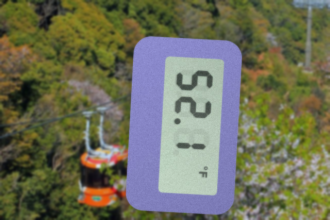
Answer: 52.1°F
